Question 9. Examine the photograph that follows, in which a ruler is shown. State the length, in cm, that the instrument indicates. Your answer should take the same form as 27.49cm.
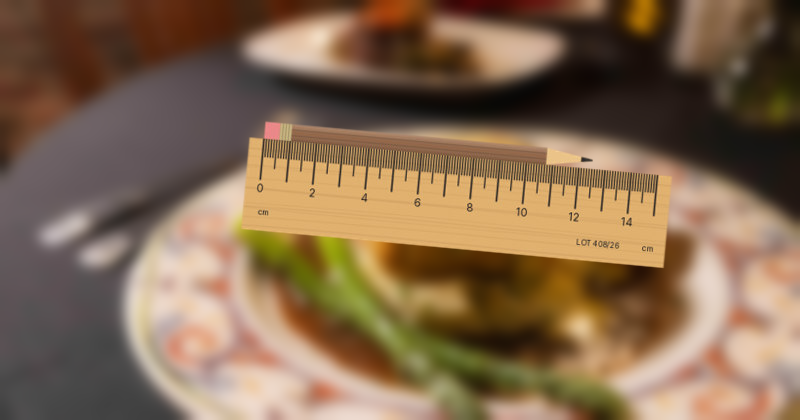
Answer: 12.5cm
